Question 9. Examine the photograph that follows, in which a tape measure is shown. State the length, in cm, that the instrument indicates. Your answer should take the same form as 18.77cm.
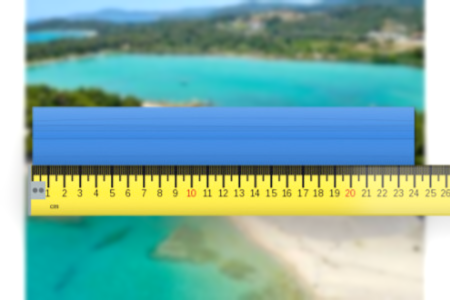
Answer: 24cm
